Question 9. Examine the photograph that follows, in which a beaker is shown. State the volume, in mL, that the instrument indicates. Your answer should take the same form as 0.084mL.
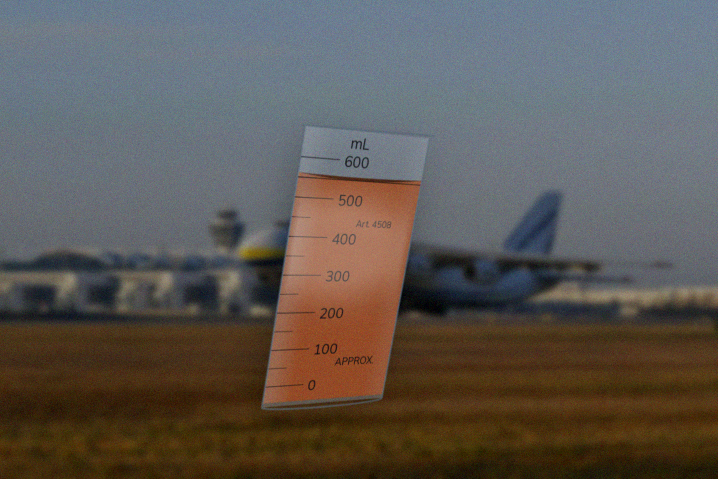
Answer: 550mL
